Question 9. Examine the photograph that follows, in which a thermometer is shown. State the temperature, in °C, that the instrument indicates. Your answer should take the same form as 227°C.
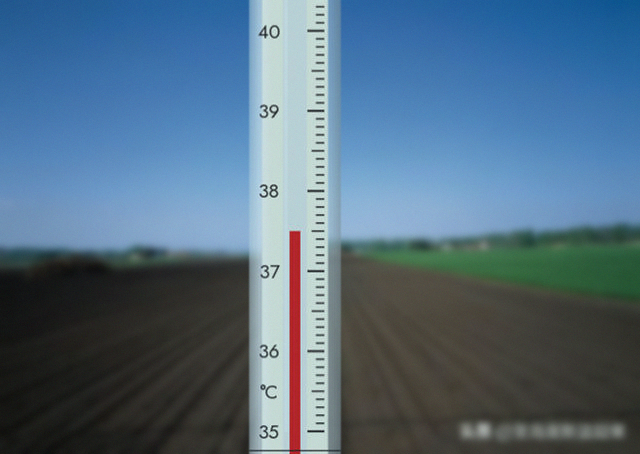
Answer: 37.5°C
